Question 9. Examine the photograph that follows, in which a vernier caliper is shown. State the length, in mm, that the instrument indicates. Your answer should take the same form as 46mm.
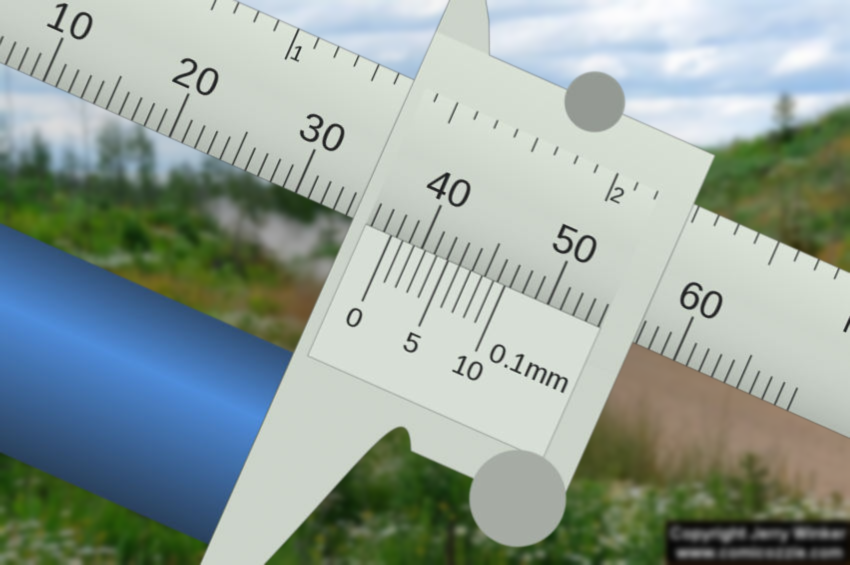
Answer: 37.6mm
